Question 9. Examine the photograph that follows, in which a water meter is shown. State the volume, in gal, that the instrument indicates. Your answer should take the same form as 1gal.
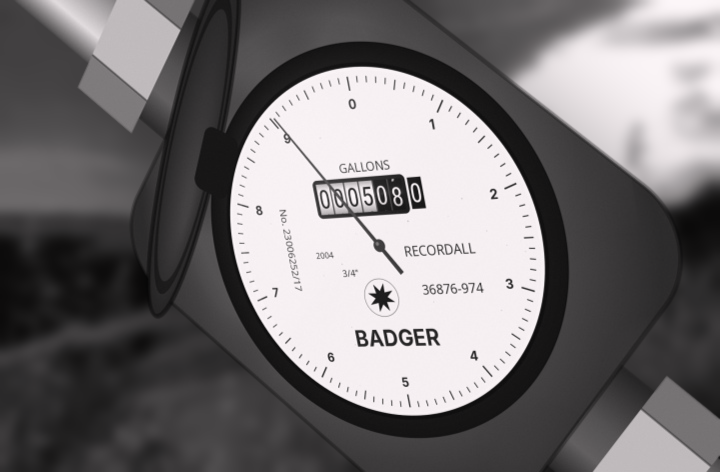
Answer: 5079.0gal
